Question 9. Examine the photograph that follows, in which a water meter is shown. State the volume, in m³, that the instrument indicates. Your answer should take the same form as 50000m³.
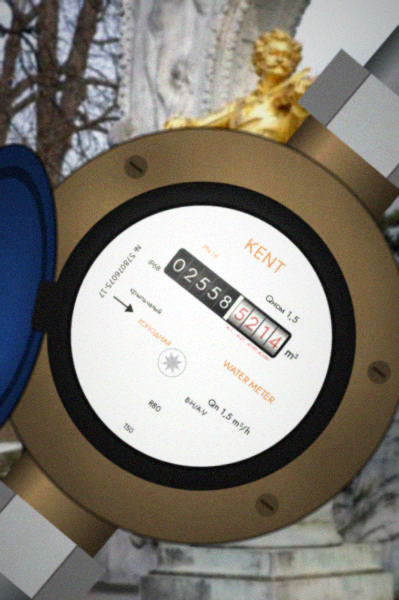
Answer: 2558.5214m³
